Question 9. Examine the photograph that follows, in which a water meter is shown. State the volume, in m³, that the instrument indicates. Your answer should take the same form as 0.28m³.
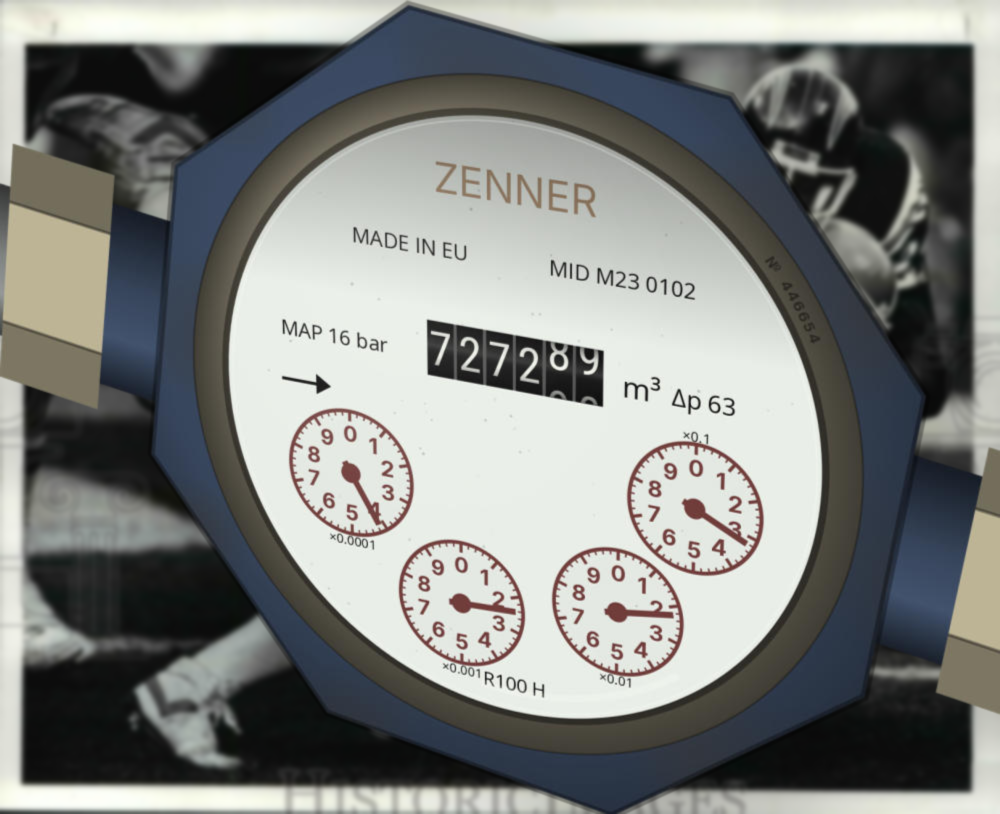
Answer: 727289.3224m³
